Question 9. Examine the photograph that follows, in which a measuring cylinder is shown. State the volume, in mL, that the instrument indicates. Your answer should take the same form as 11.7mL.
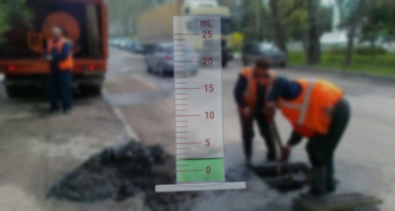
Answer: 2mL
